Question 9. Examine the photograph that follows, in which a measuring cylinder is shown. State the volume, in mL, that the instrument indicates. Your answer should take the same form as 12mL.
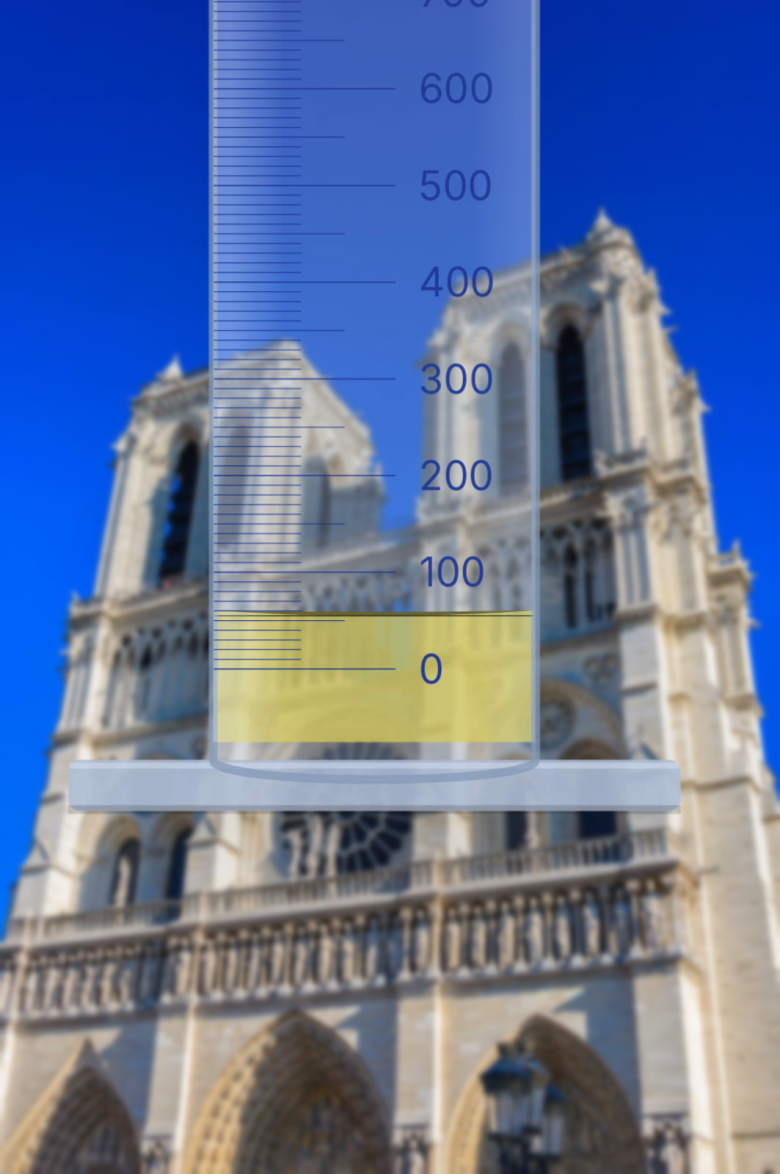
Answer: 55mL
